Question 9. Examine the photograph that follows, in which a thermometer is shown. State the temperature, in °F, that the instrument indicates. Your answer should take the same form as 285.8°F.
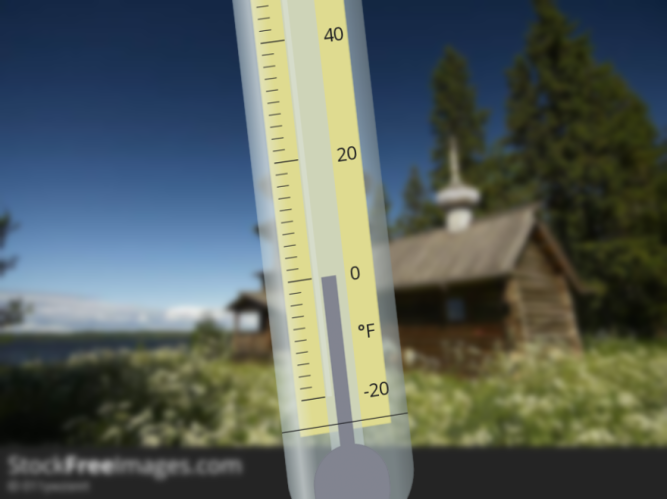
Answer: 0°F
